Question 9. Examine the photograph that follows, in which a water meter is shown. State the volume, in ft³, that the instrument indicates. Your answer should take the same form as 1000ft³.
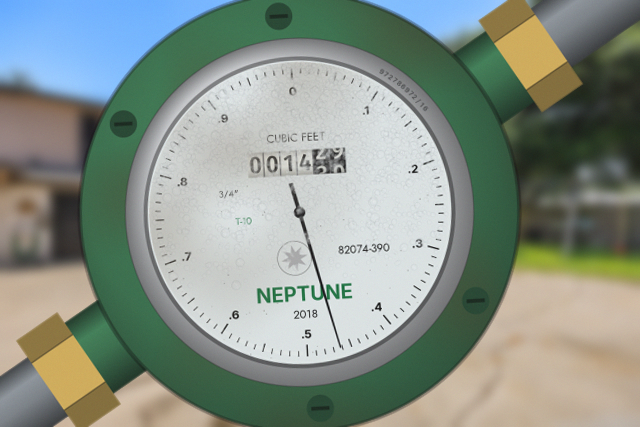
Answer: 1429.46ft³
